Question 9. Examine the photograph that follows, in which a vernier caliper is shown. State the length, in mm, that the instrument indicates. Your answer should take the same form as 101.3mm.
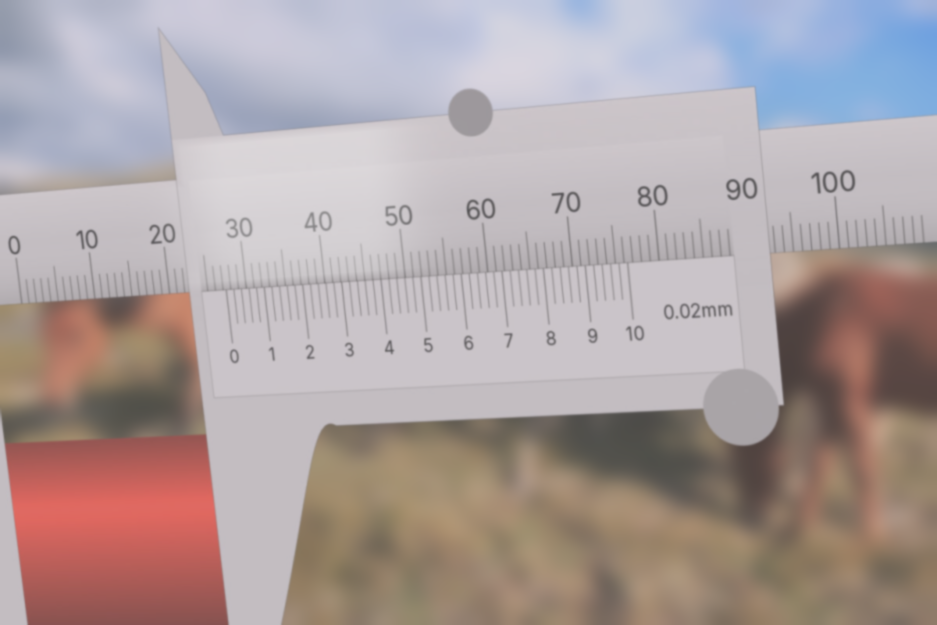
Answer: 27.4mm
